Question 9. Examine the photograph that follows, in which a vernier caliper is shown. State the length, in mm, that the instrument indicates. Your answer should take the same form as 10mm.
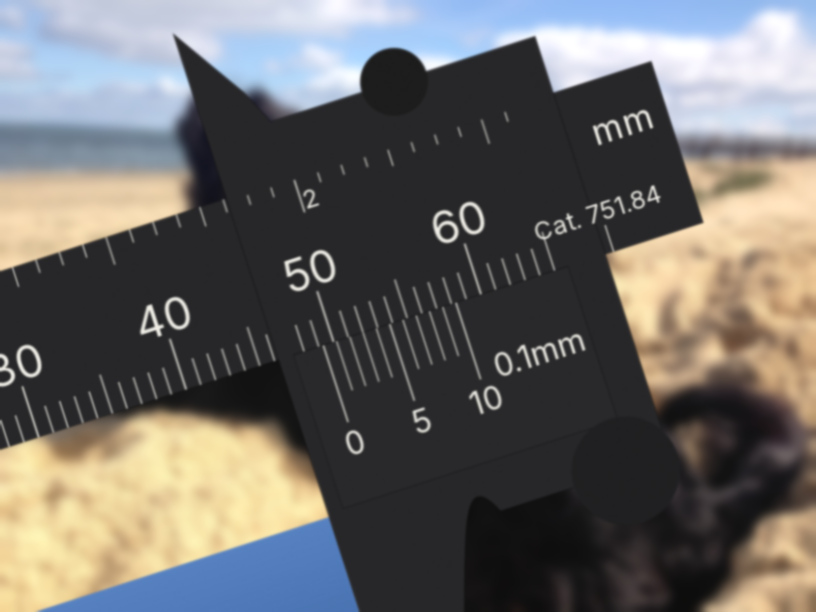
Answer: 49.3mm
